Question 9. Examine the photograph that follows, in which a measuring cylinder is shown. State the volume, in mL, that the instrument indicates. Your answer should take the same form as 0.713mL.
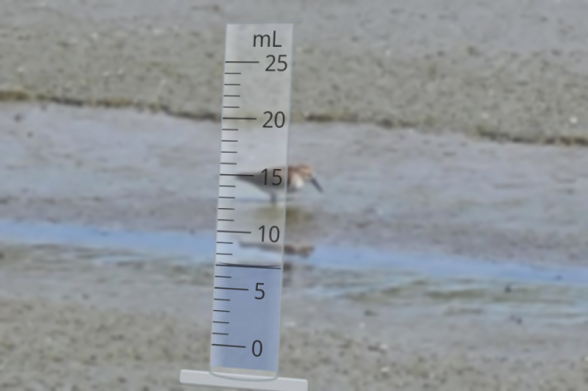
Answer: 7mL
